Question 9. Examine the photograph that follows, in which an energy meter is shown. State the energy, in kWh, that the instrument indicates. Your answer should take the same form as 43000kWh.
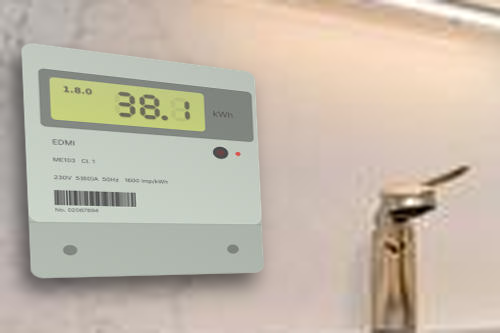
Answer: 38.1kWh
